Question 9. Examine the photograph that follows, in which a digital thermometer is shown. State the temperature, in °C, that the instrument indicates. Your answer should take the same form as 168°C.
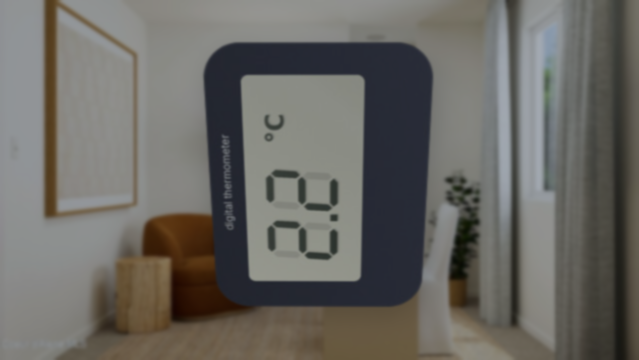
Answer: 2.2°C
